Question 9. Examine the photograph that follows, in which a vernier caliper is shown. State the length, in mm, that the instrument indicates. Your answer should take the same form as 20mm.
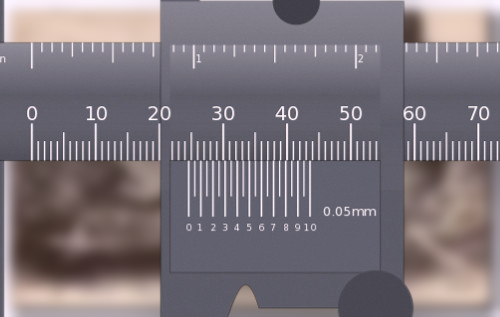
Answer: 24.6mm
